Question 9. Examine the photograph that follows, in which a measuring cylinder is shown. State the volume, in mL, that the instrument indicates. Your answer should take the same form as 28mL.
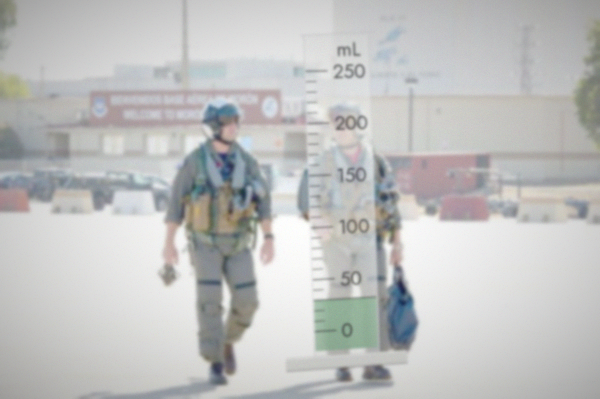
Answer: 30mL
